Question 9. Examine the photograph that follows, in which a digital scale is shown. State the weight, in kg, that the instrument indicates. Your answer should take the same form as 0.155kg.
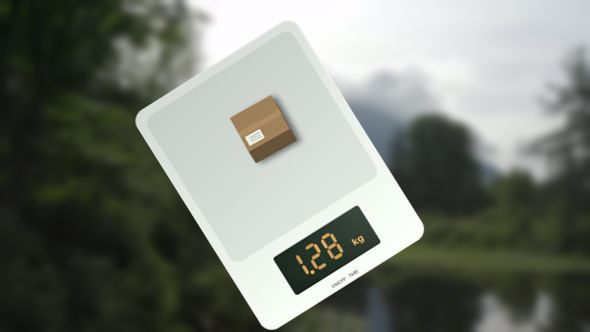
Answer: 1.28kg
